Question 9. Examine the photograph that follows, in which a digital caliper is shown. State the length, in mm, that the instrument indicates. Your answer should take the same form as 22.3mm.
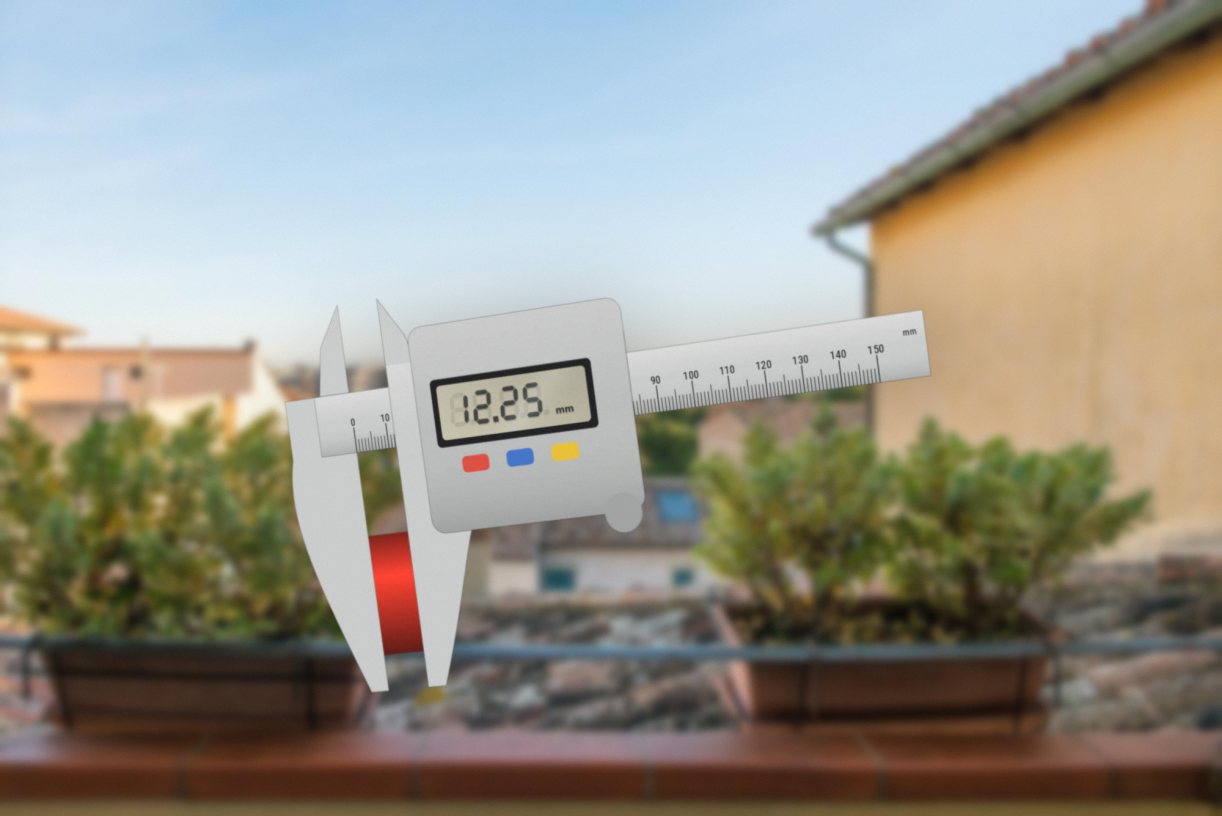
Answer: 12.25mm
